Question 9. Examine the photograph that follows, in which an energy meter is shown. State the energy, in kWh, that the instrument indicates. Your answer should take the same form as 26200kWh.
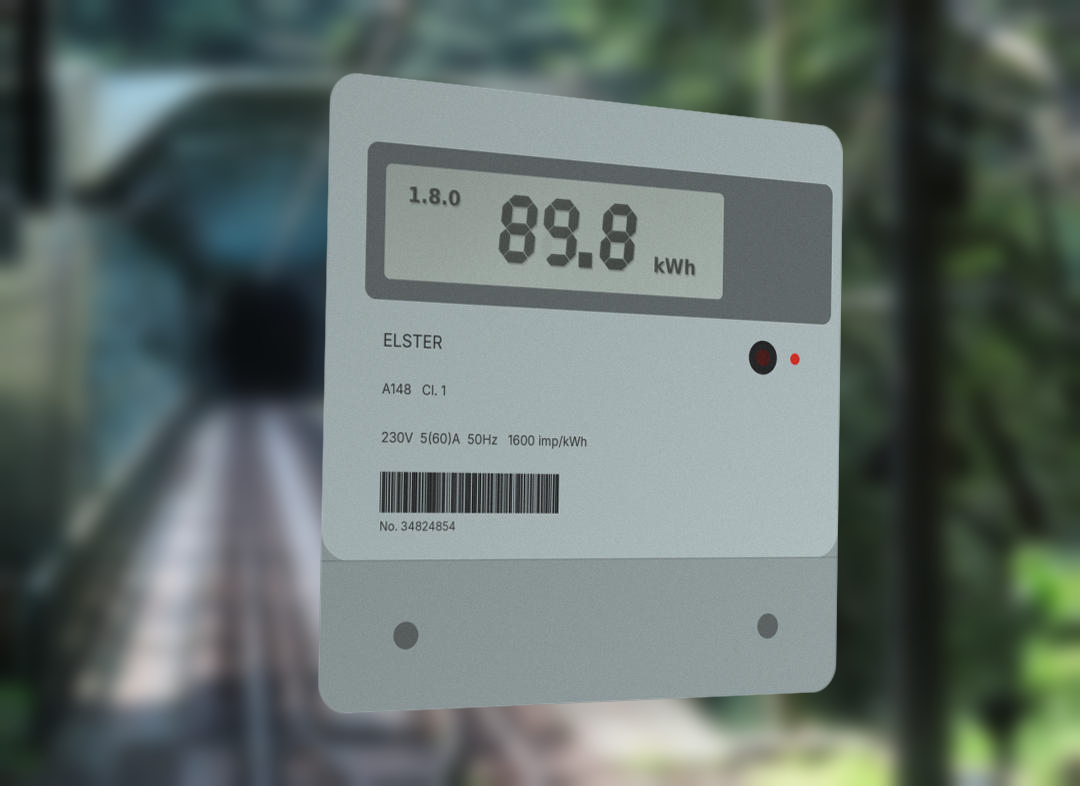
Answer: 89.8kWh
